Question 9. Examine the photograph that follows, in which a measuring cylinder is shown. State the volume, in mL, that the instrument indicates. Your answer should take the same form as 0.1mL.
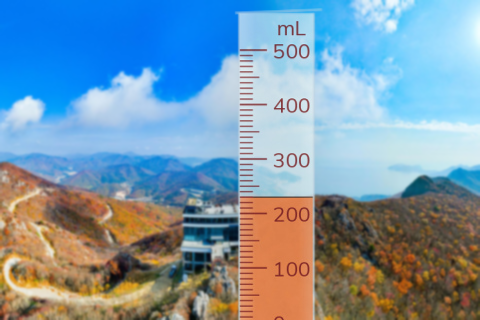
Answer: 230mL
